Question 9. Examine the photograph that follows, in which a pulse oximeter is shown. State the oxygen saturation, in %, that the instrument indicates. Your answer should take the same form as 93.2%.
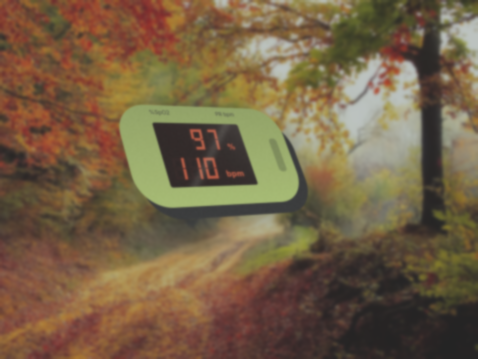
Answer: 97%
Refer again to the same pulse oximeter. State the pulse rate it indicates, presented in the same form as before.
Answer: 110bpm
